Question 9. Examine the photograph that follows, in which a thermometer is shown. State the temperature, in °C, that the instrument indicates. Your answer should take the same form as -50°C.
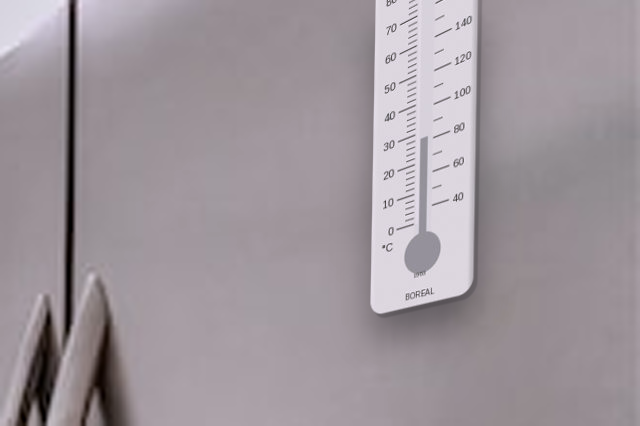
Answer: 28°C
